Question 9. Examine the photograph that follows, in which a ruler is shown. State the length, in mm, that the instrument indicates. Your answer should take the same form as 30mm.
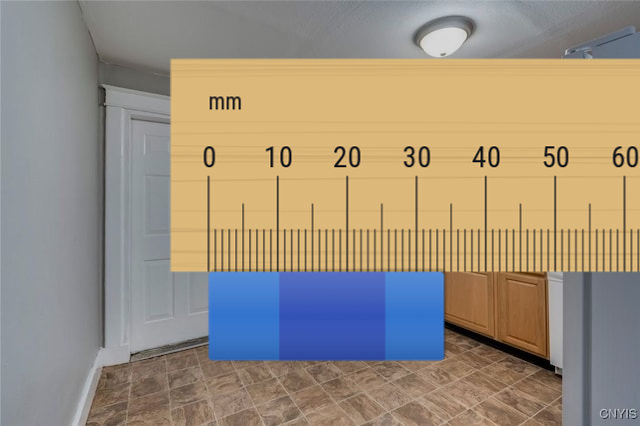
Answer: 34mm
